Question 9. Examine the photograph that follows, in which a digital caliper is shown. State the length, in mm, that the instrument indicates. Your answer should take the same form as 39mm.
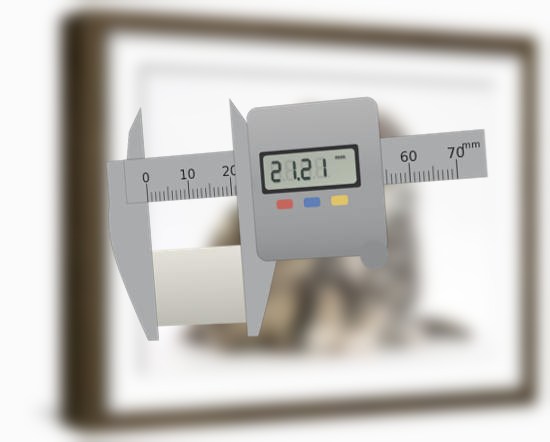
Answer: 21.21mm
